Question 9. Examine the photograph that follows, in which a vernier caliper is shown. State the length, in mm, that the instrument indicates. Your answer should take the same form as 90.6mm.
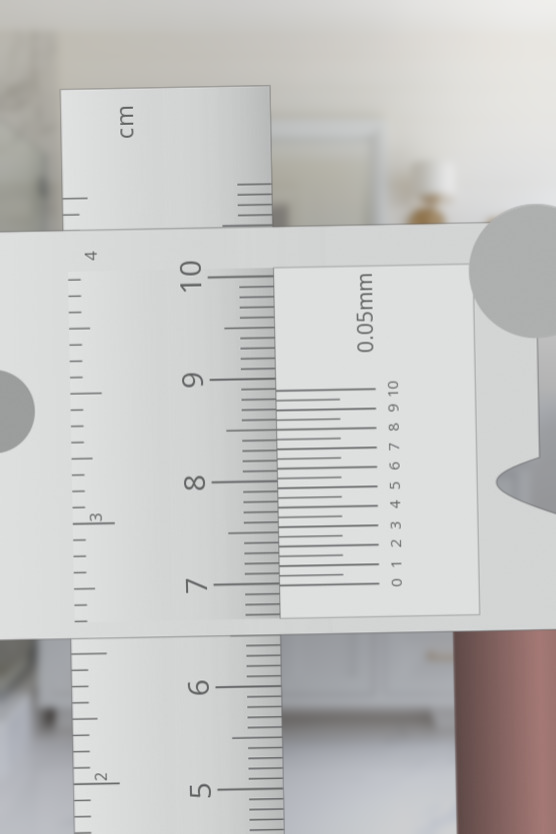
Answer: 69.8mm
